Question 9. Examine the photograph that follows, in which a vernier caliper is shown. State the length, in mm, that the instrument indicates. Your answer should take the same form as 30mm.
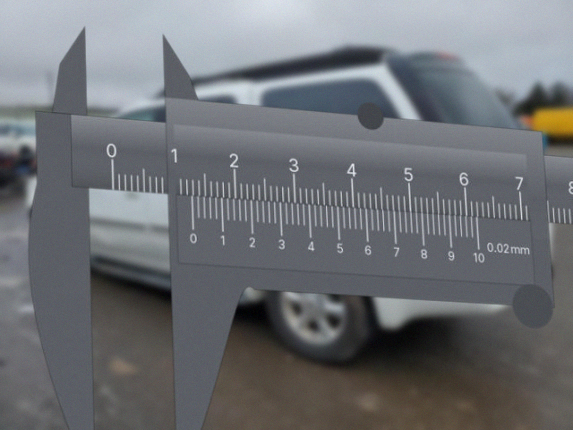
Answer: 12.8mm
